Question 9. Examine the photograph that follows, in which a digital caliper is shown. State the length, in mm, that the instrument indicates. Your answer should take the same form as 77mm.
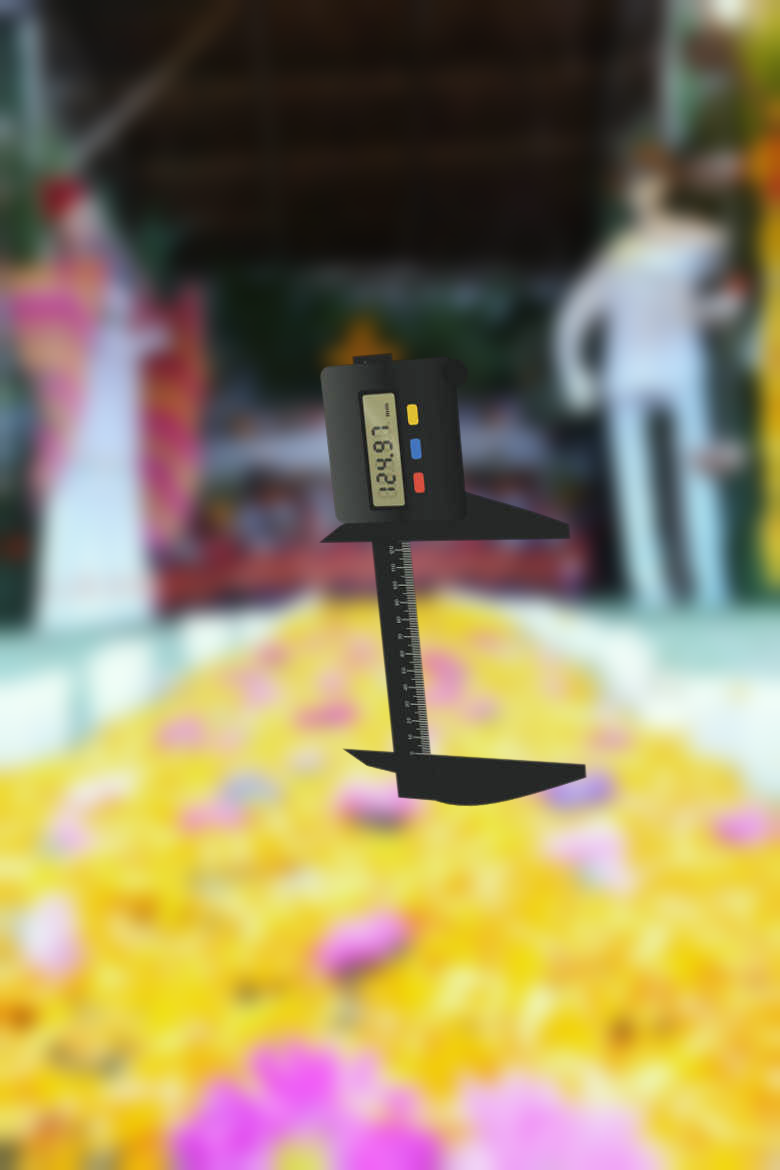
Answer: 124.97mm
